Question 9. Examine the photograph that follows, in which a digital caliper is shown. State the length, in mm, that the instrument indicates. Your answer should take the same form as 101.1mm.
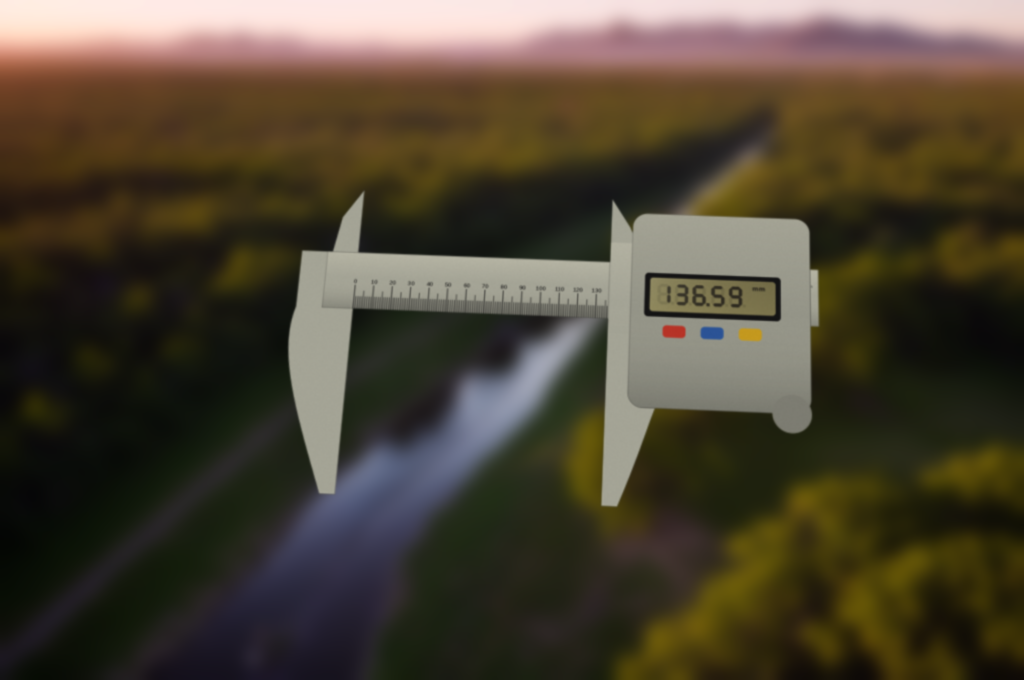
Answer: 136.59mm
